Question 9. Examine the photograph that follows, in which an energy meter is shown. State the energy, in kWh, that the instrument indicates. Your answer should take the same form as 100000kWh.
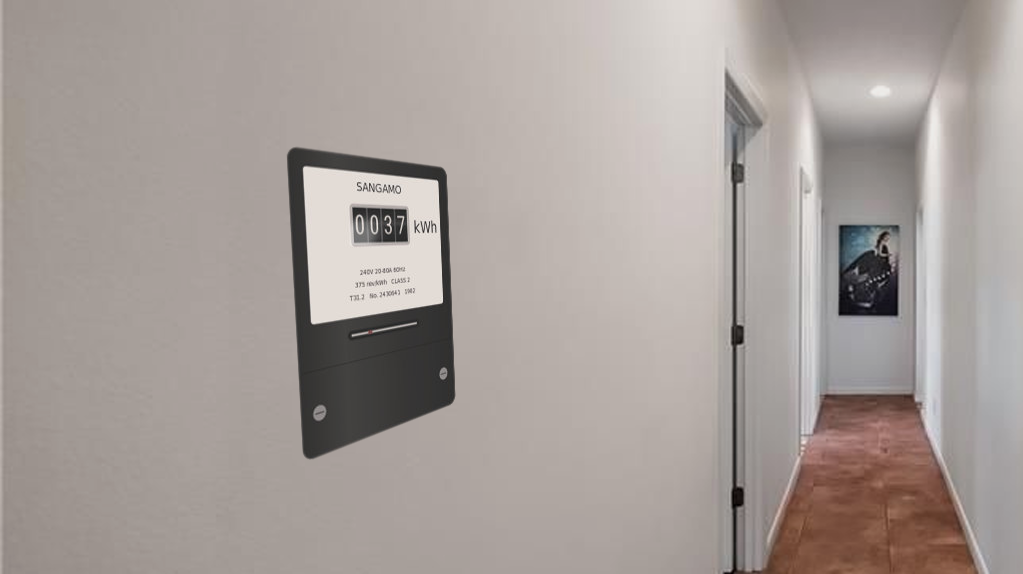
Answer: 37kWh
